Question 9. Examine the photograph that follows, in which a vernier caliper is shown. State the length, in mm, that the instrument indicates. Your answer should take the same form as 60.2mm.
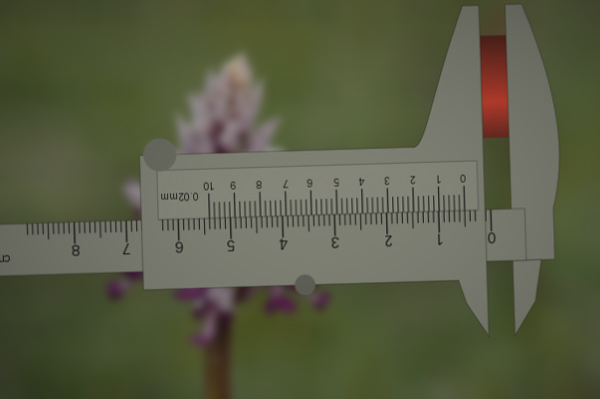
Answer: 5.0mm
